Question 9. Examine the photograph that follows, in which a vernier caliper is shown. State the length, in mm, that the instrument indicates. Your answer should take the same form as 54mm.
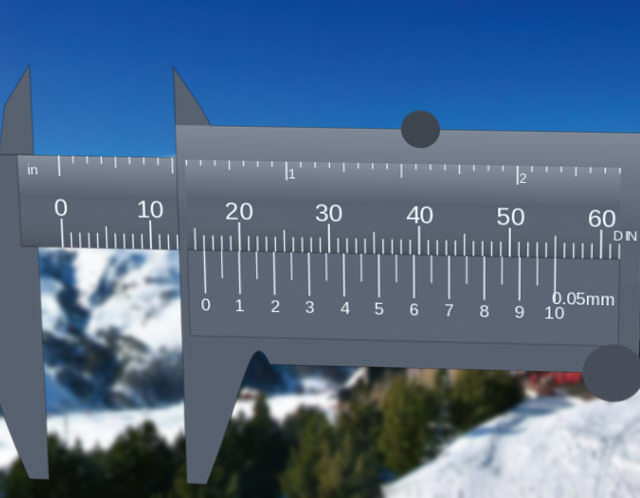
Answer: 16.0mm
